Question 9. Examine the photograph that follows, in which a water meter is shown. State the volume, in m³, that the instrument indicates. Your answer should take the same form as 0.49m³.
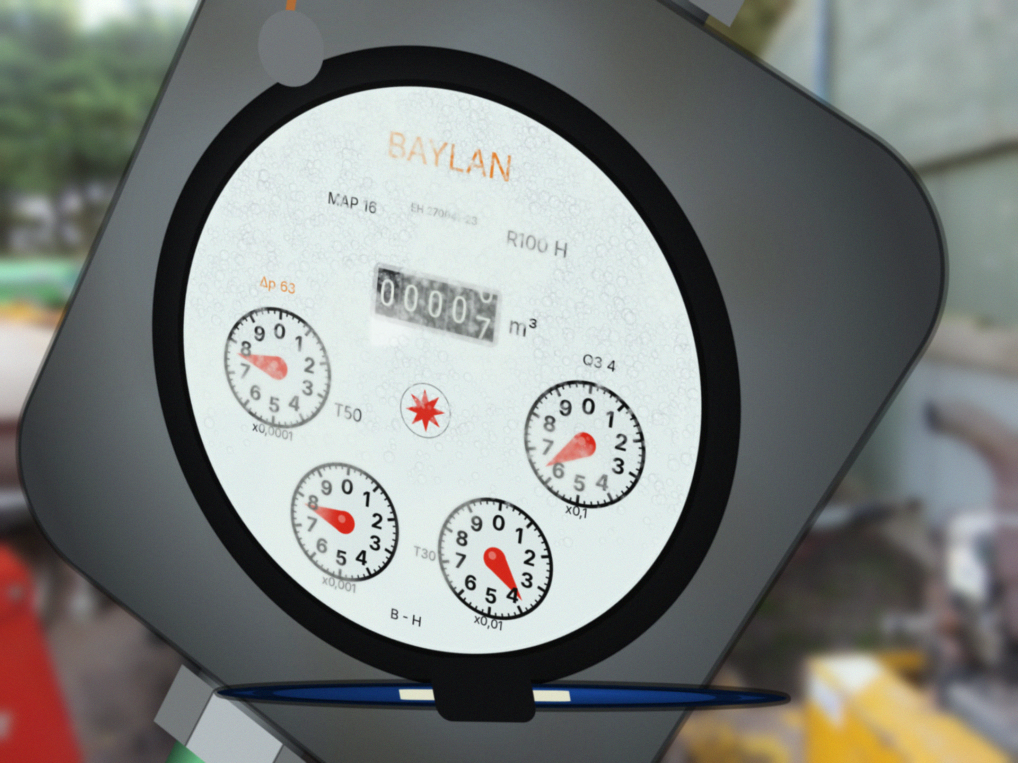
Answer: 6.6377m³
